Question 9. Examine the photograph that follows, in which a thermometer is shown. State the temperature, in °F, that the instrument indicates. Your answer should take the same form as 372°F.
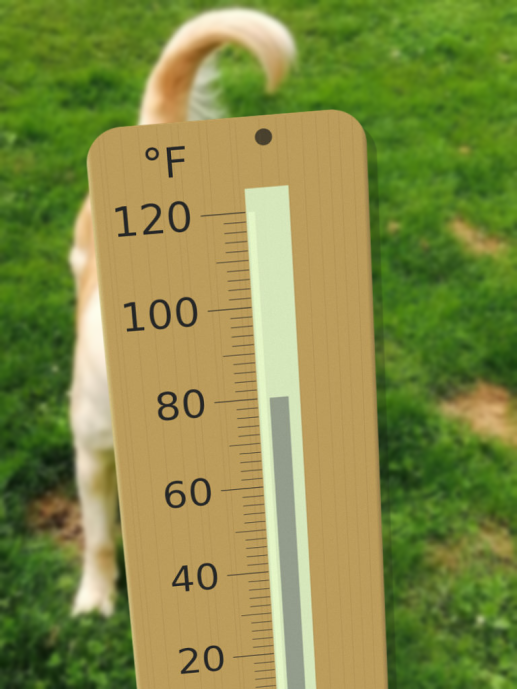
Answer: 80°F
